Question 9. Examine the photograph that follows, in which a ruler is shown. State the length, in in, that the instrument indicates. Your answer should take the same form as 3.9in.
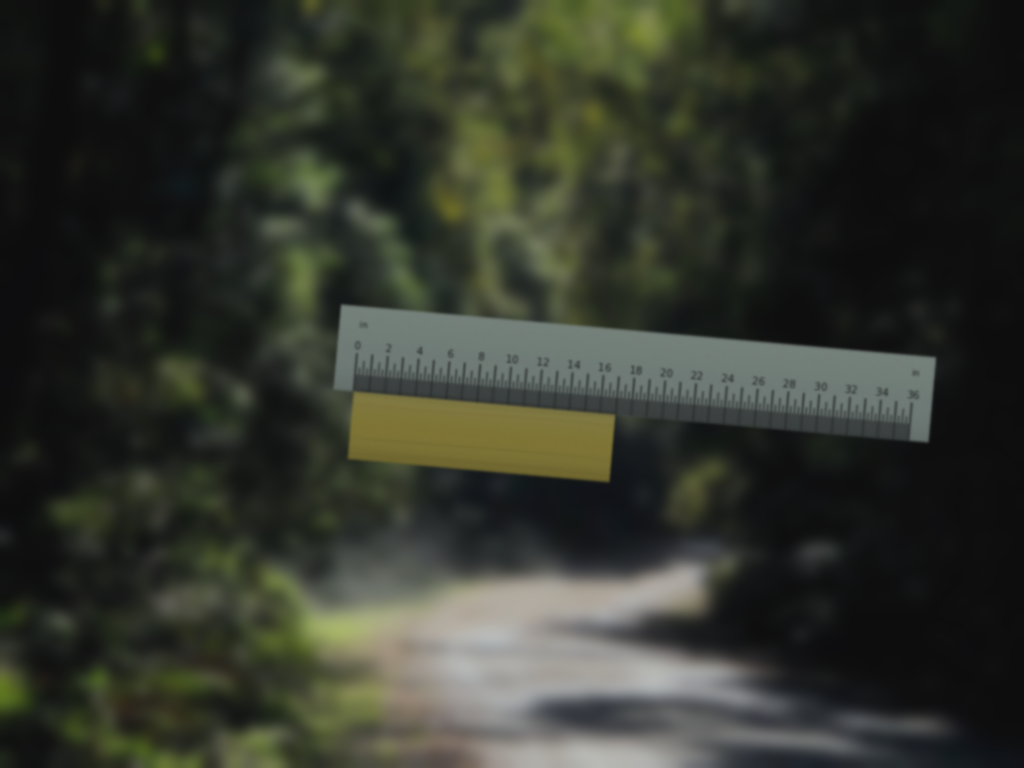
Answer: 17in
